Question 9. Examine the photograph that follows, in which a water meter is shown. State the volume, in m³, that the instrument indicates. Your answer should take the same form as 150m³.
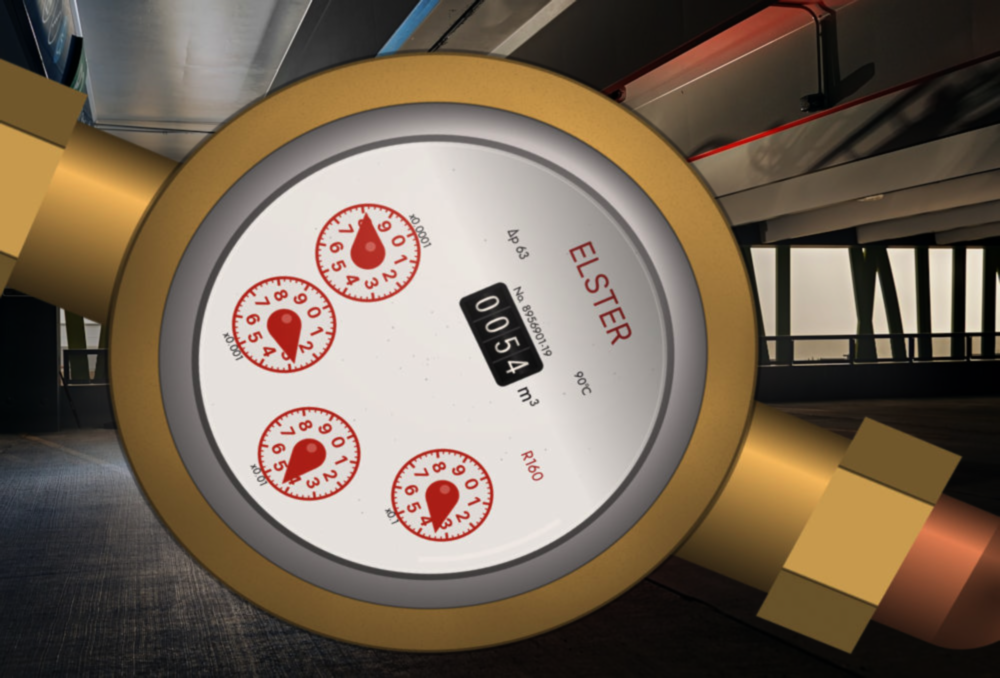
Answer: 54.3428m³
